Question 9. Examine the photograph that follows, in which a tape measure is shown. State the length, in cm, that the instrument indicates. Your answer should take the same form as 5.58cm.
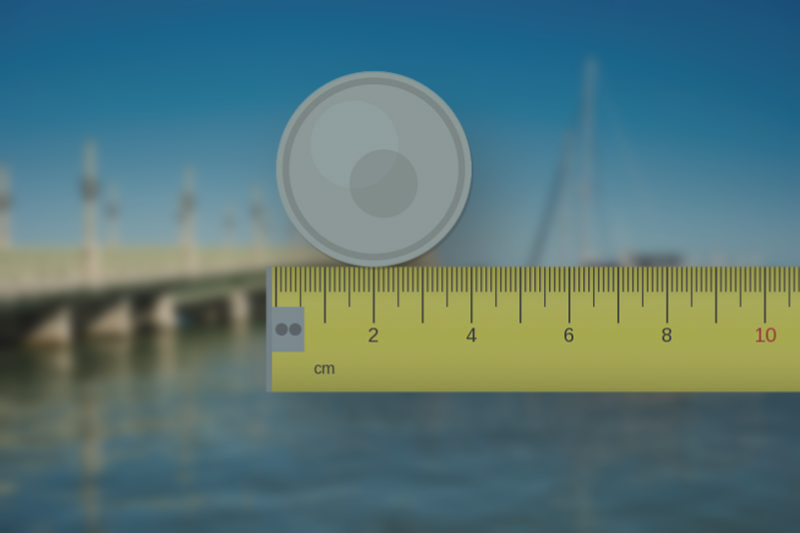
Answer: 4cm
